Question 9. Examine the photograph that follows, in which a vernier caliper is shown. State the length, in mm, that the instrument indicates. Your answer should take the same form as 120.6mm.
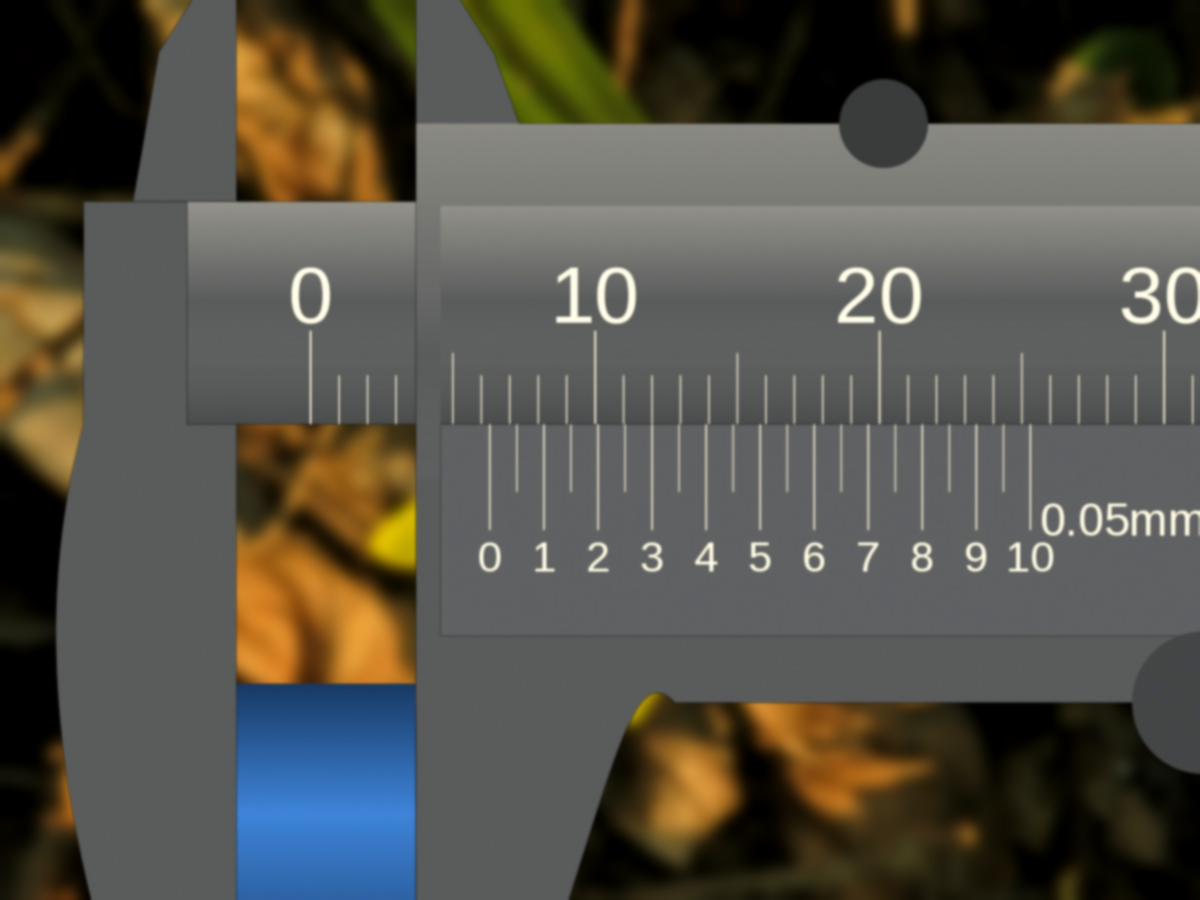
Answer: 6.3mm
